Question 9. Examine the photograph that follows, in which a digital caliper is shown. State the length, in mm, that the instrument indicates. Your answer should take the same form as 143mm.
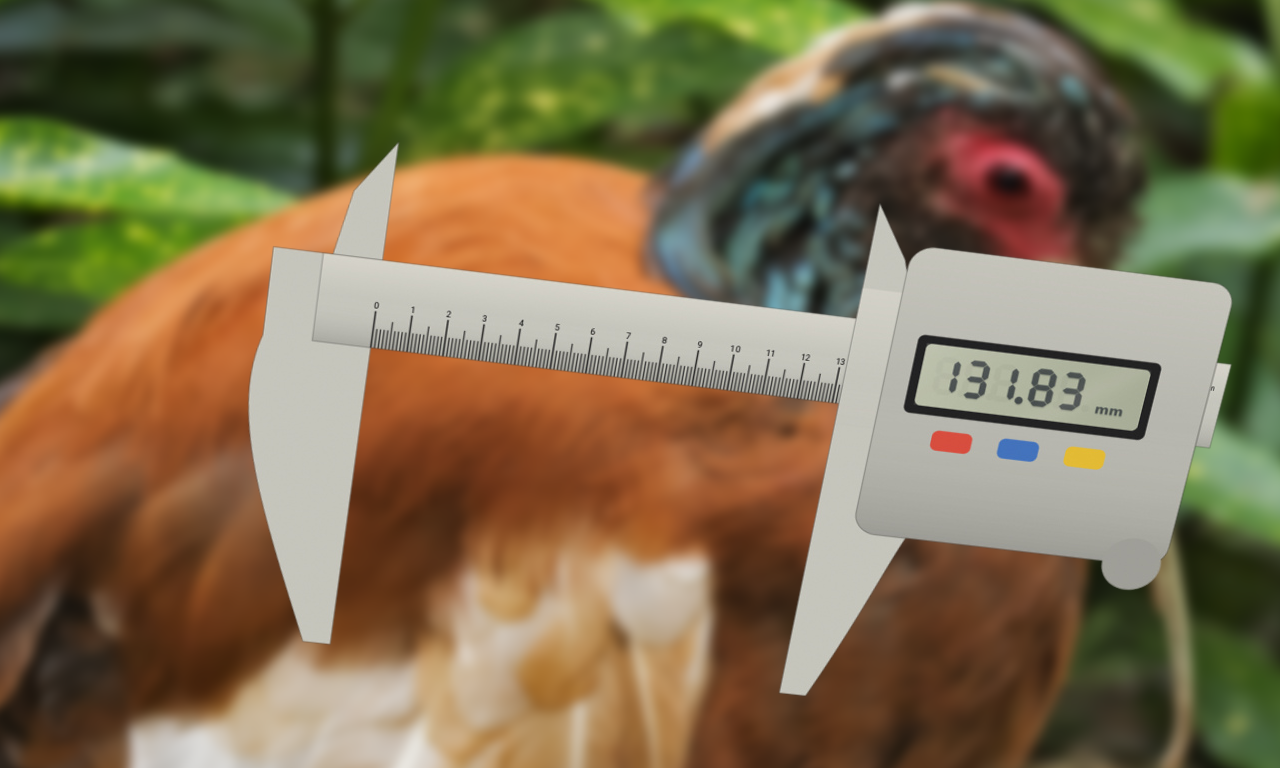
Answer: 131.83mm
